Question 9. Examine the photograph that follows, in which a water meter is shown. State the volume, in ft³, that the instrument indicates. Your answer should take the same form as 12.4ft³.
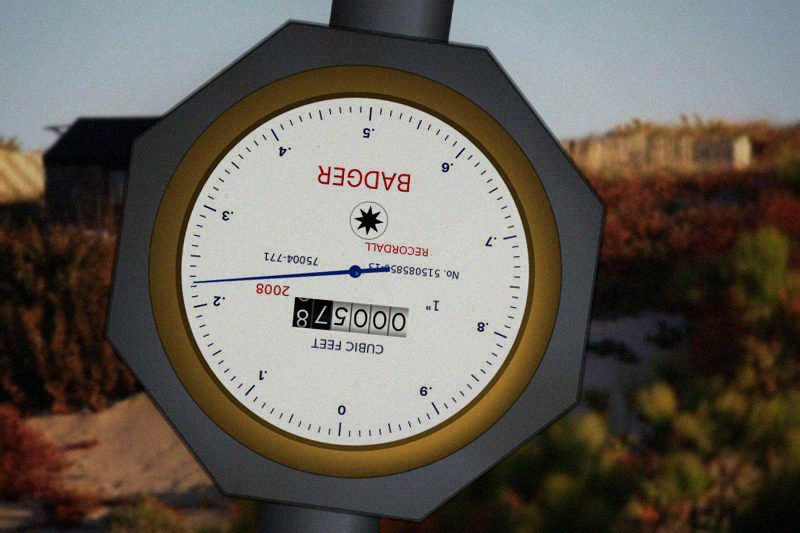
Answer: 578.22ft³
